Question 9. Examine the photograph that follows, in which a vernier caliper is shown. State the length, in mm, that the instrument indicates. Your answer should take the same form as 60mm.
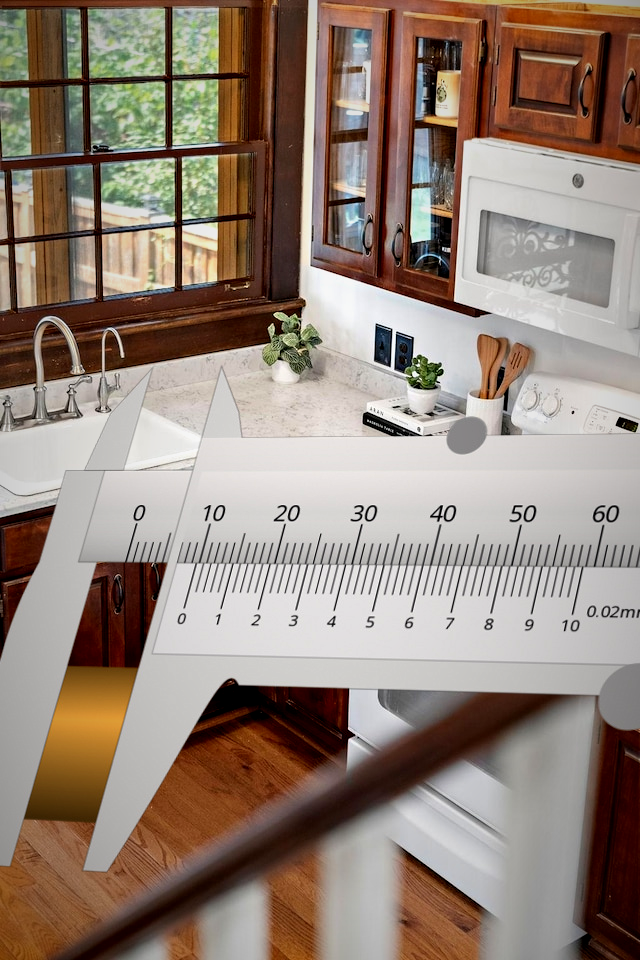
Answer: 9.6mm
